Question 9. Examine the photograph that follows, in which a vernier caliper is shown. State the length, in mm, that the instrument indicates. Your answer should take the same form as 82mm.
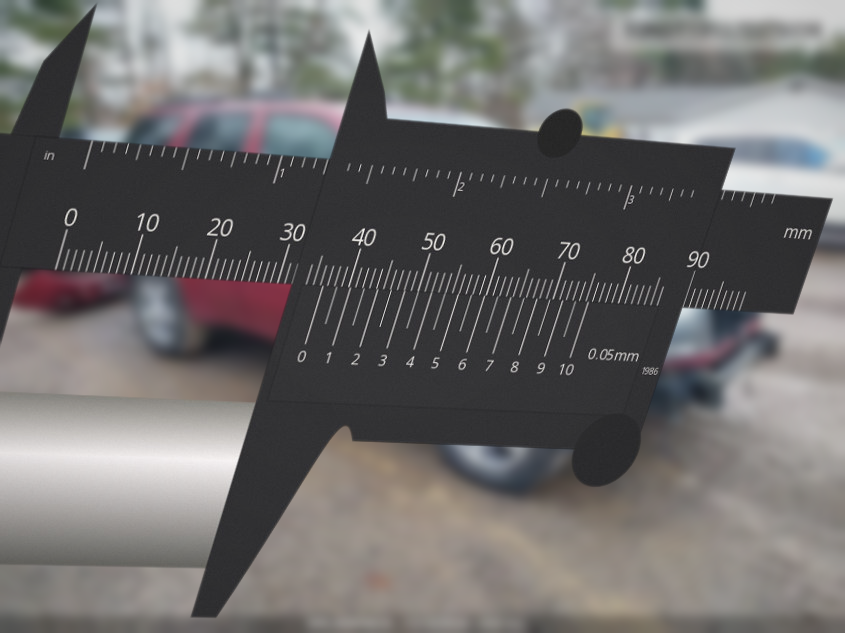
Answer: 36.4mm
